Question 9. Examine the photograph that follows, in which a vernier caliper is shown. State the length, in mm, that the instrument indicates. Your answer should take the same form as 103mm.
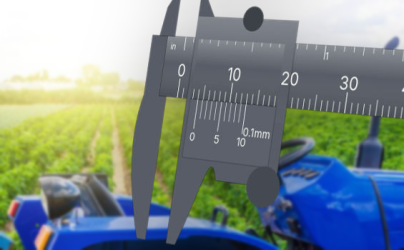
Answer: 4.0mm
